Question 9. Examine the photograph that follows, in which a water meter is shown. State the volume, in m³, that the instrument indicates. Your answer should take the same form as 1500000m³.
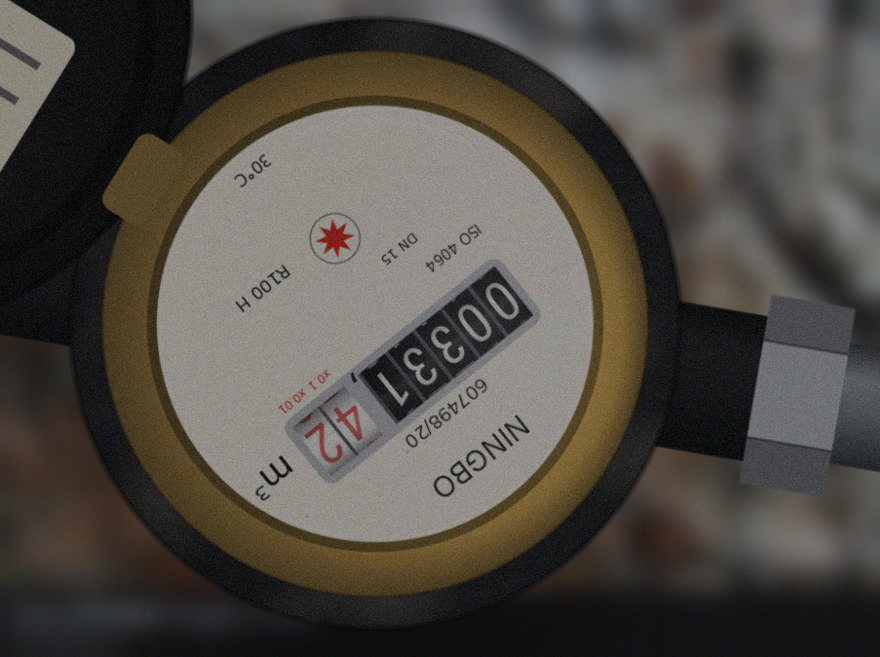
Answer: 331.42m³
